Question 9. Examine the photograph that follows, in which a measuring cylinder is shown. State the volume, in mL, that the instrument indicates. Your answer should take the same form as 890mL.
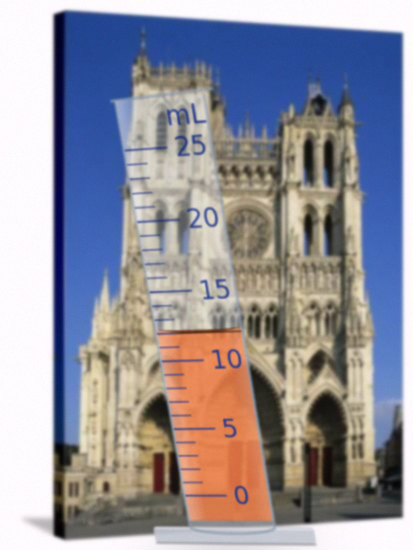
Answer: 12mL
